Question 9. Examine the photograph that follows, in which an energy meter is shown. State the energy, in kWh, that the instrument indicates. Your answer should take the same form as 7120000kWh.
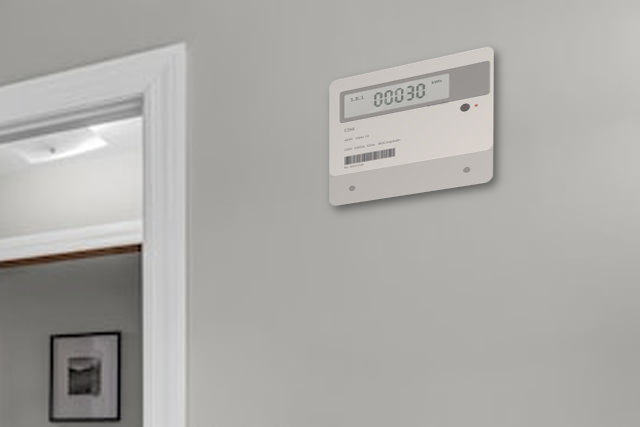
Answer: 30kWh
